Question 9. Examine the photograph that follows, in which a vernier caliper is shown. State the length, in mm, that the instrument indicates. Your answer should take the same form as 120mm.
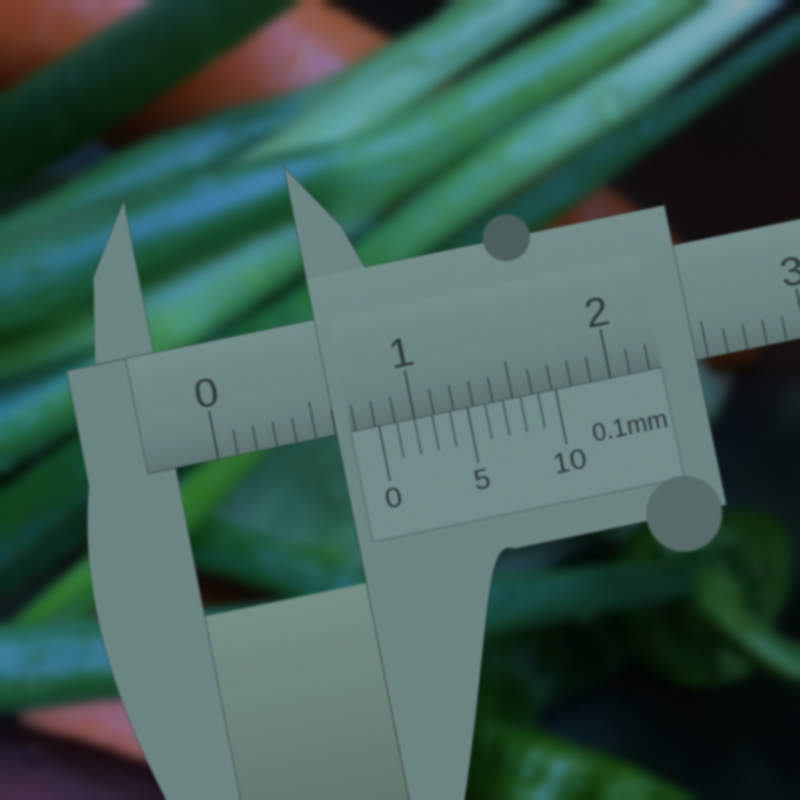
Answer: 8.2mm
